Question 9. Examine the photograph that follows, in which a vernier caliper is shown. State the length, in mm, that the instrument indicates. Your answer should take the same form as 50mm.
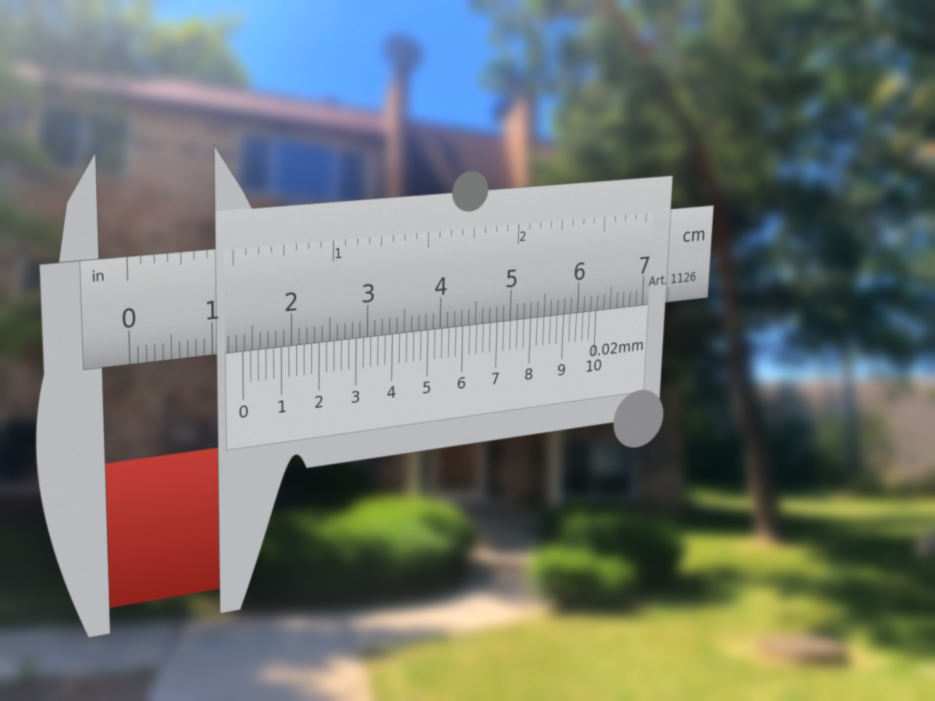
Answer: 13.8mm
